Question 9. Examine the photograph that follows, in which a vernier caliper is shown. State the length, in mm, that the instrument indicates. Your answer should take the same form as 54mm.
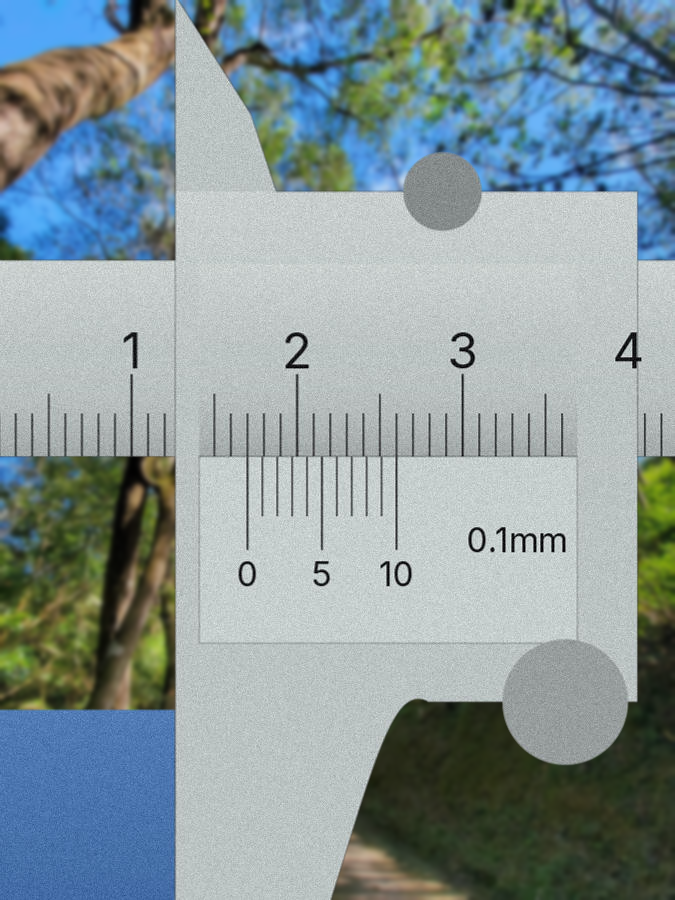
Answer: 17.0mm
